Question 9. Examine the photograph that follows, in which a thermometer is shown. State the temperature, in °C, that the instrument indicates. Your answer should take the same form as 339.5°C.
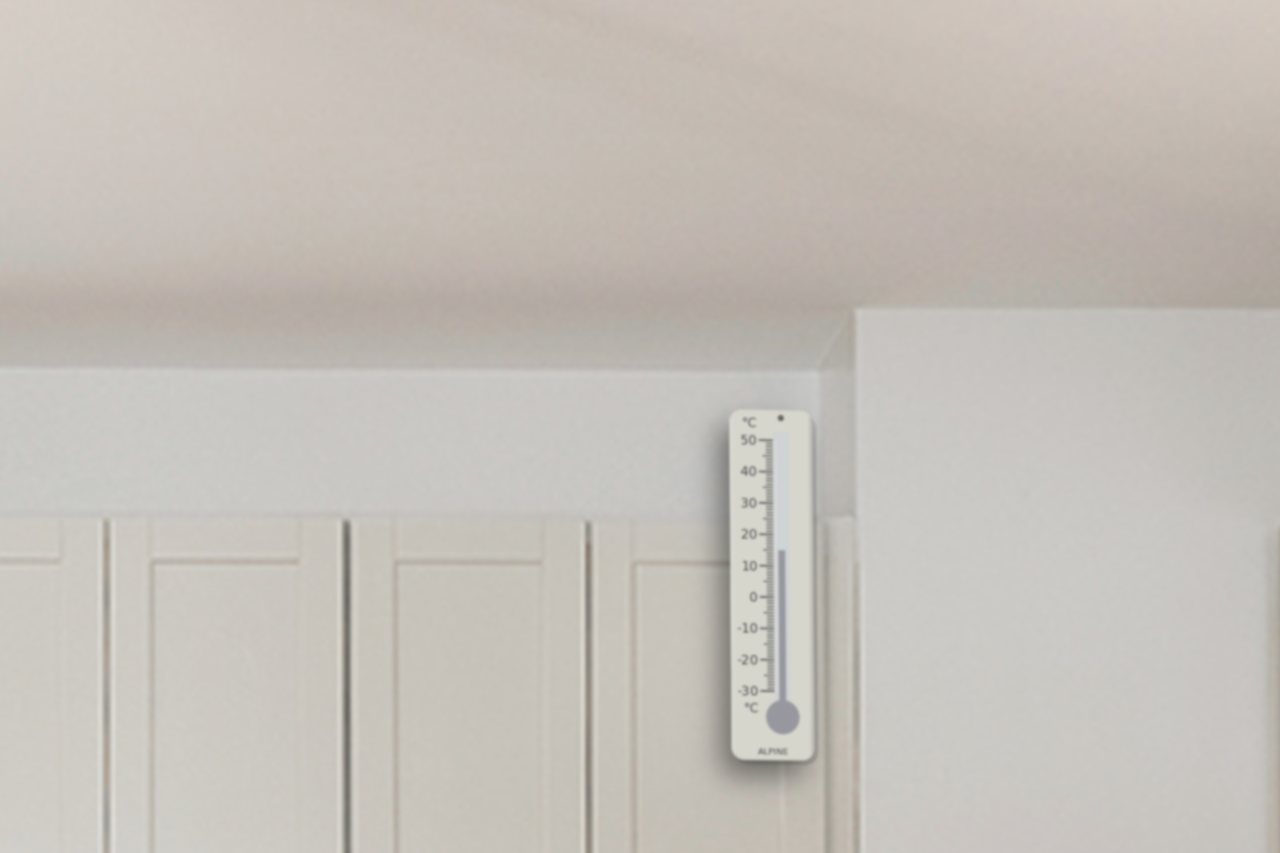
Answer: 15°C
